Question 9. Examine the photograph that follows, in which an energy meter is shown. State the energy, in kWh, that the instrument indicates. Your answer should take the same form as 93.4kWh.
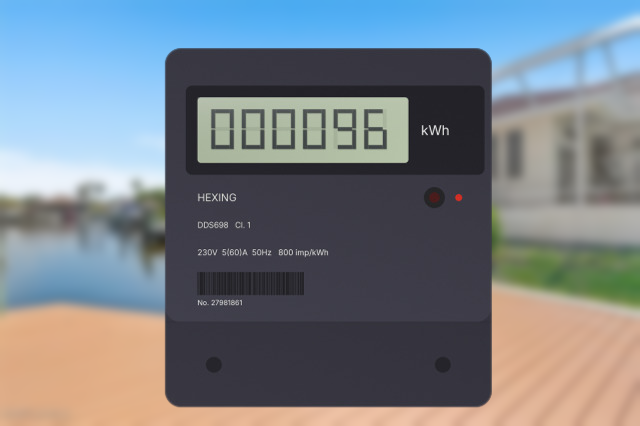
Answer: 96kWh
